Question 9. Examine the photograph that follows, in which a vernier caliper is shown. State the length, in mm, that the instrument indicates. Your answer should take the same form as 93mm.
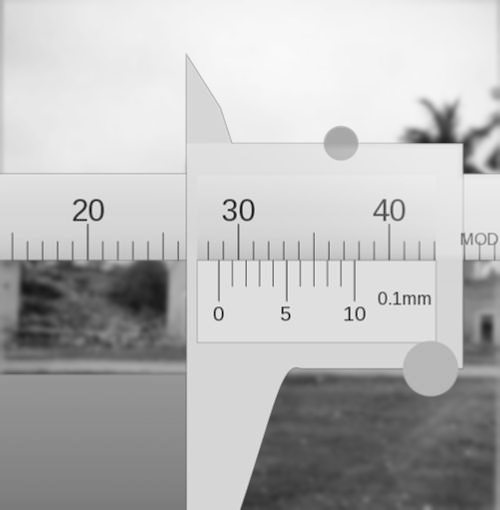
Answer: 28.7mm
